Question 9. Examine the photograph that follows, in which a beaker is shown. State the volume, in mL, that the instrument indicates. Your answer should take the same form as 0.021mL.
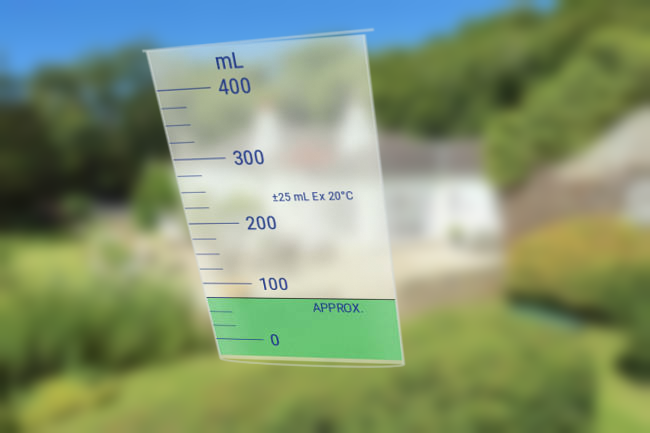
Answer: 75mL
